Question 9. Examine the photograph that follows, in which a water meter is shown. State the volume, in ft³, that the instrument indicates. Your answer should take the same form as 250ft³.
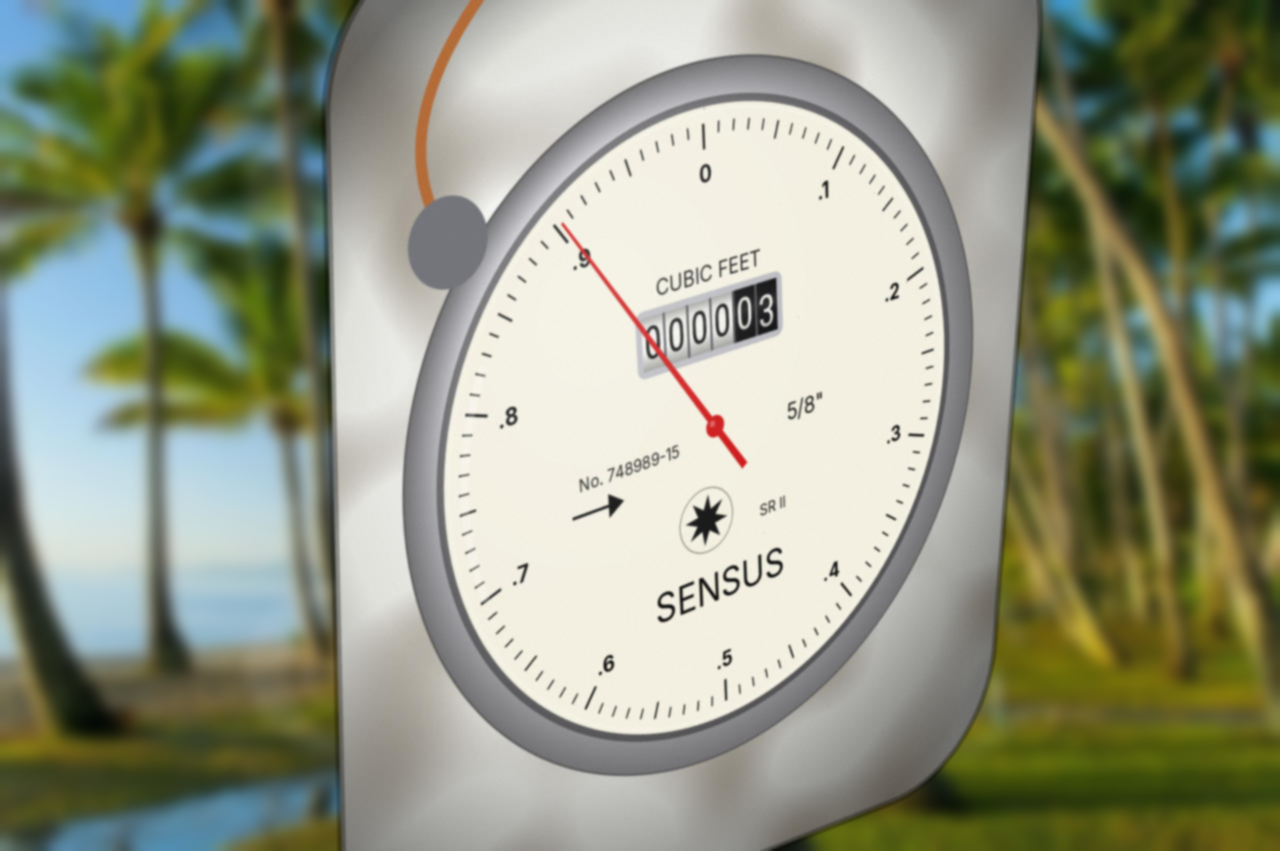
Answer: 2.90ft³
